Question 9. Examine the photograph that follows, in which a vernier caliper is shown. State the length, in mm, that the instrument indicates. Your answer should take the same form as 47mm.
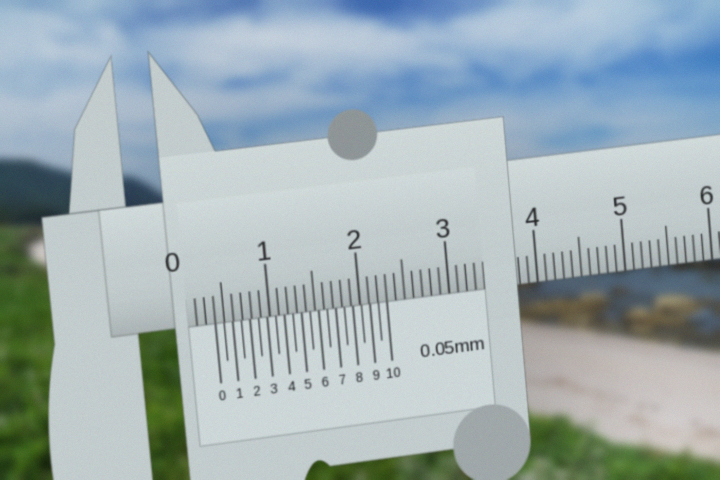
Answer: 4.0mm
